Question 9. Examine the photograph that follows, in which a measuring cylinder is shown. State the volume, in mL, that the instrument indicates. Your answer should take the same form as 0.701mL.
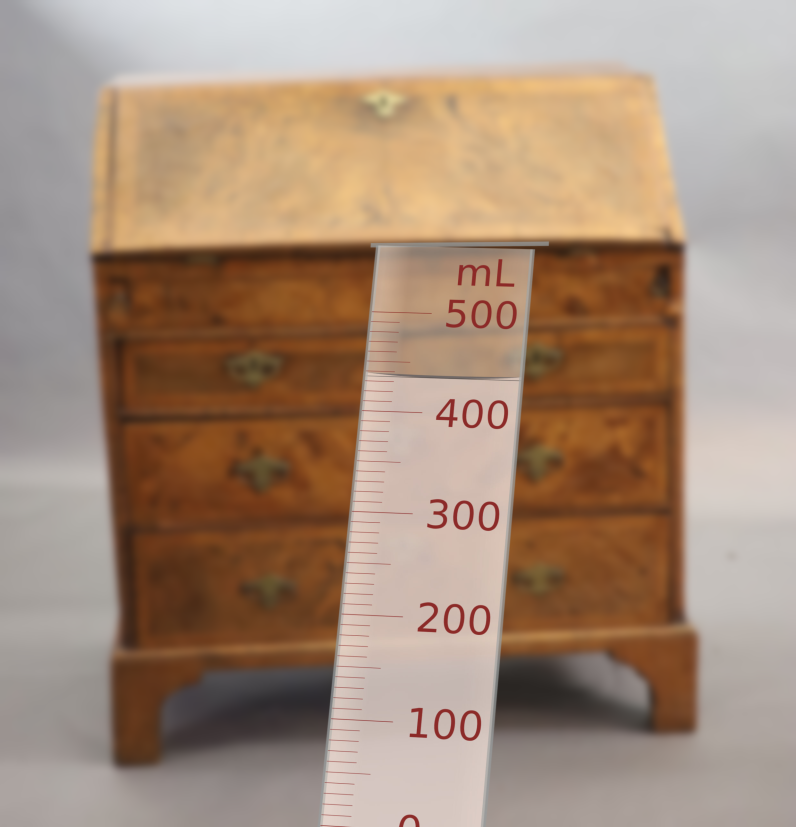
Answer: 435mL
